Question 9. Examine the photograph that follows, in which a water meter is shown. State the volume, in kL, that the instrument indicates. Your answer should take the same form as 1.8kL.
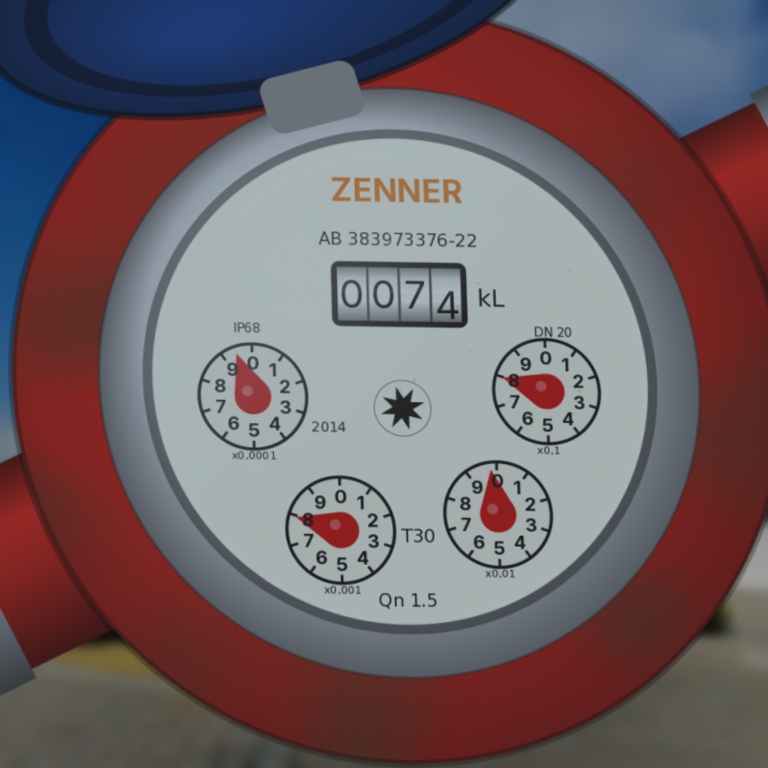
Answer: 73.7979kL
